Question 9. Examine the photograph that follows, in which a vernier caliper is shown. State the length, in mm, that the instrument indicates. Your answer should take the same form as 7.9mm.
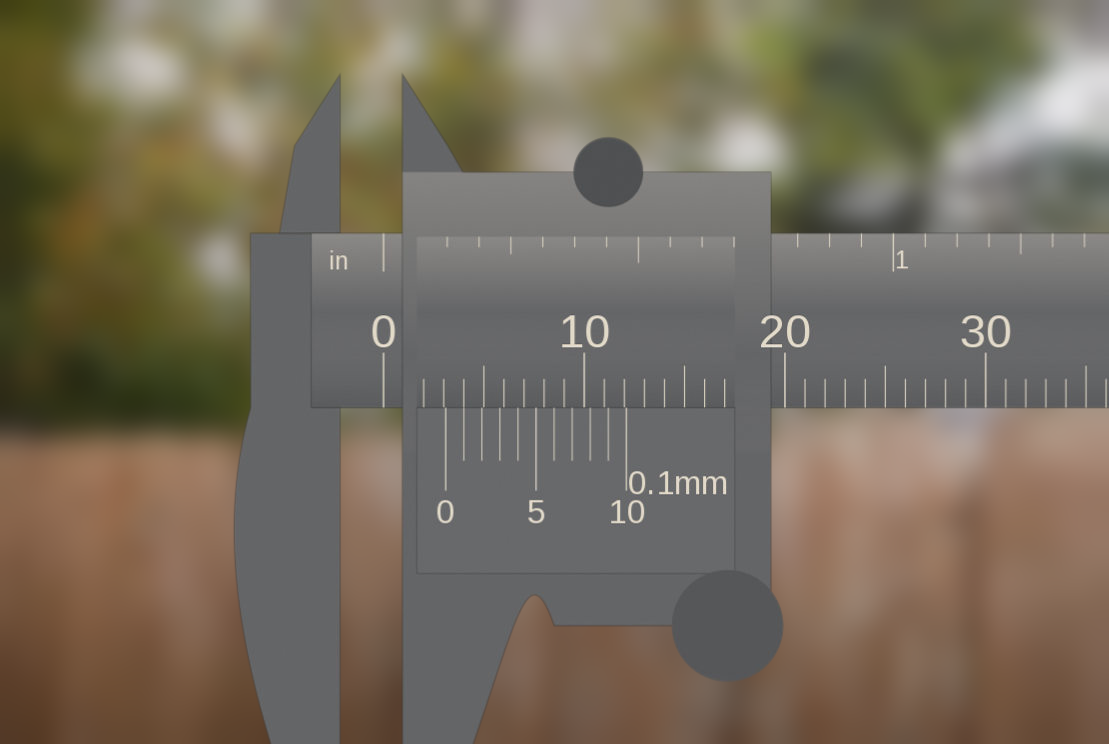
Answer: 3.1mm
